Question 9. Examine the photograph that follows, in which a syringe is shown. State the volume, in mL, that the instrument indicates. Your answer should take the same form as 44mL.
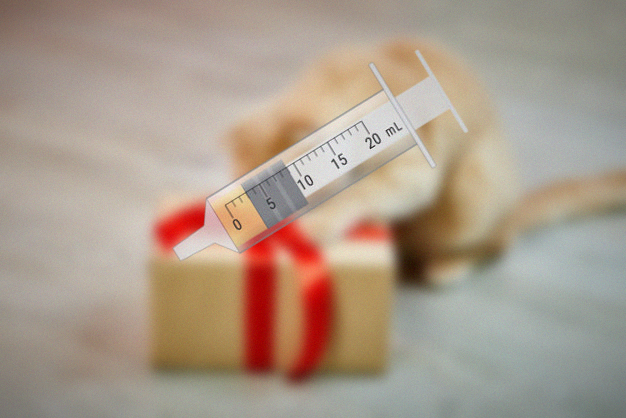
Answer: 3mL
